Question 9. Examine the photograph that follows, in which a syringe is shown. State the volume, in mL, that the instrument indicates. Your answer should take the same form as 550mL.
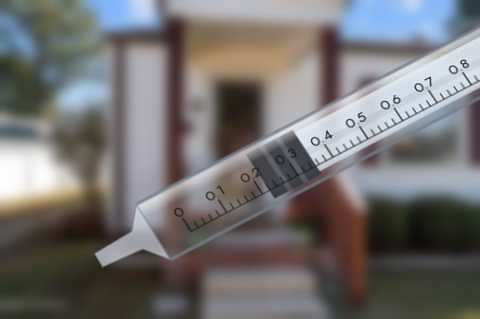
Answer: 0.22mL
